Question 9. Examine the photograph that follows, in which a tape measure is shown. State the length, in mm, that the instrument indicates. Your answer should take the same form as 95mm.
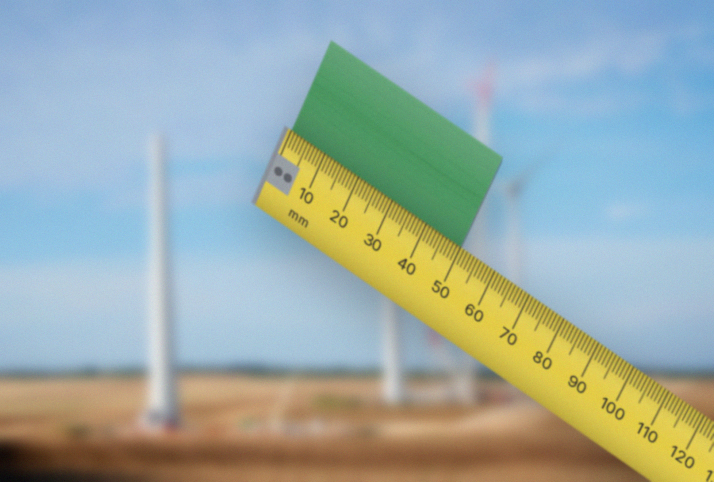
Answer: 50mm
